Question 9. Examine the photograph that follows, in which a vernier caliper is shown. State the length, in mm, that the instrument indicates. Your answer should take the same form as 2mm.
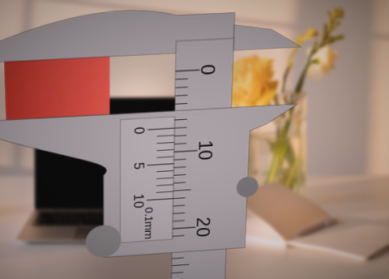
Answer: 7.0mm
